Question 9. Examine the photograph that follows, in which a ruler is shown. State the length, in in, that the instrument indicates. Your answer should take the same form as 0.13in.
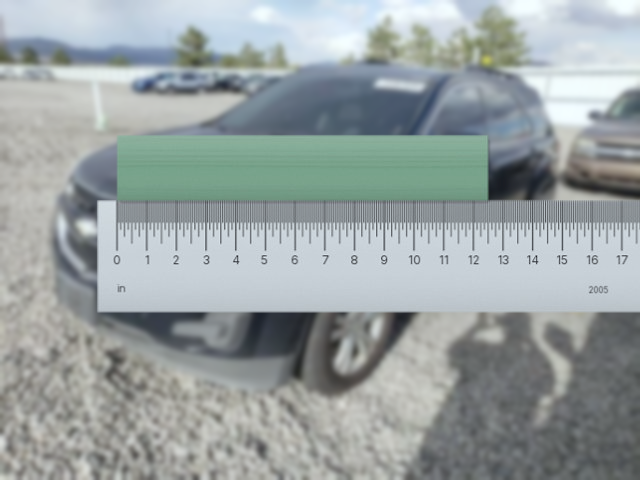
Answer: 12.5in
